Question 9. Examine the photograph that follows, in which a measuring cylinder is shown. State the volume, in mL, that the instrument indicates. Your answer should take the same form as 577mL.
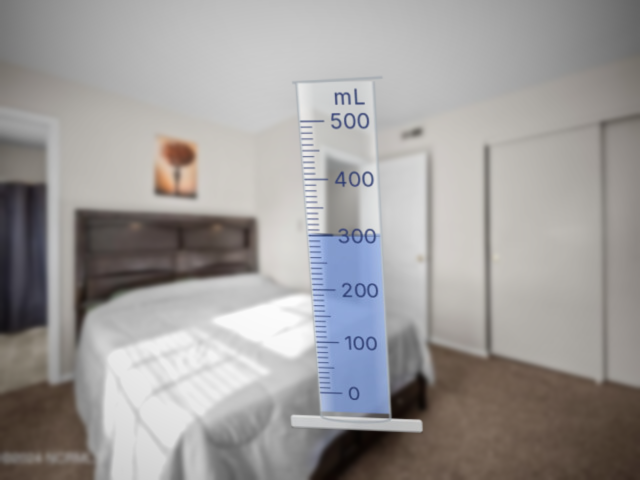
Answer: 300mL
